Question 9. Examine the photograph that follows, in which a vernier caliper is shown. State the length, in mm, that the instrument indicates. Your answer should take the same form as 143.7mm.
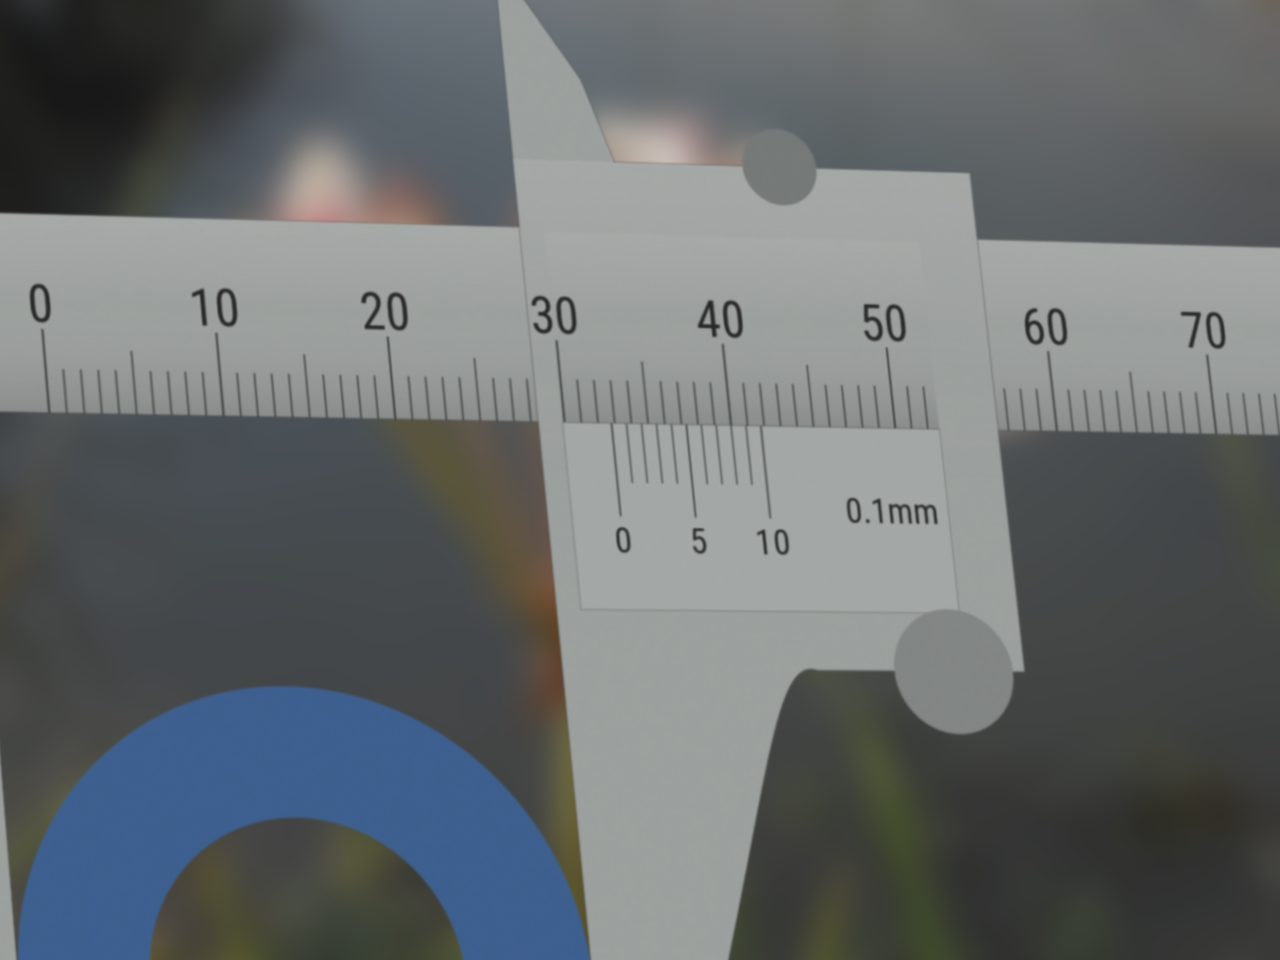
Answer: 32.8mm
